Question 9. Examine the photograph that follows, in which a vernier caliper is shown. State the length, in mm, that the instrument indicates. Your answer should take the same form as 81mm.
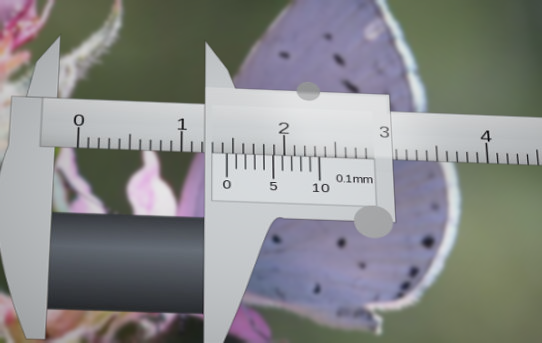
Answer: 14.4mm
